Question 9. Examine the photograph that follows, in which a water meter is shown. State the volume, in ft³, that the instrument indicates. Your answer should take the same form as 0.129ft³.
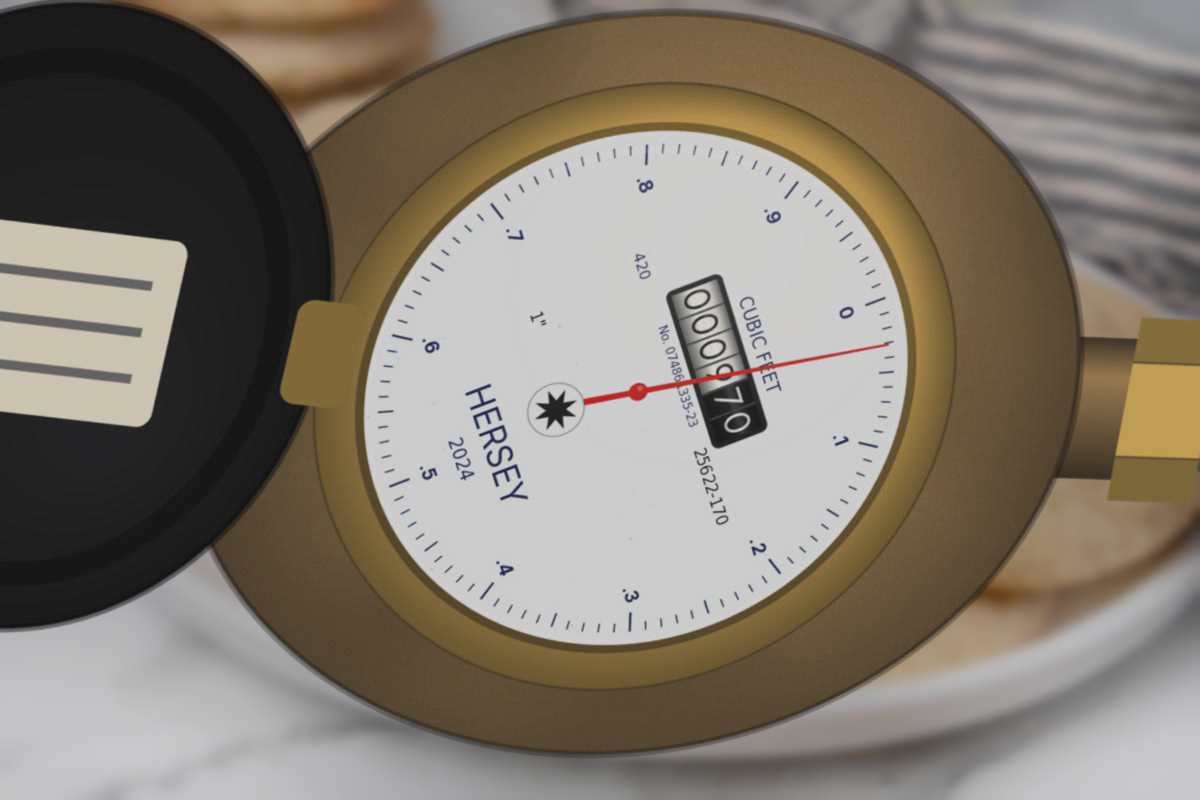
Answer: 970.03ft³
